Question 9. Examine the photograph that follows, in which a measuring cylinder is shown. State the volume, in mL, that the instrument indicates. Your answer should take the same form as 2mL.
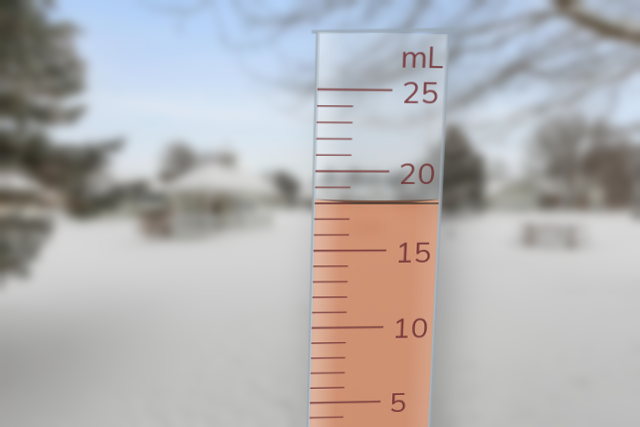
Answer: 18mL
